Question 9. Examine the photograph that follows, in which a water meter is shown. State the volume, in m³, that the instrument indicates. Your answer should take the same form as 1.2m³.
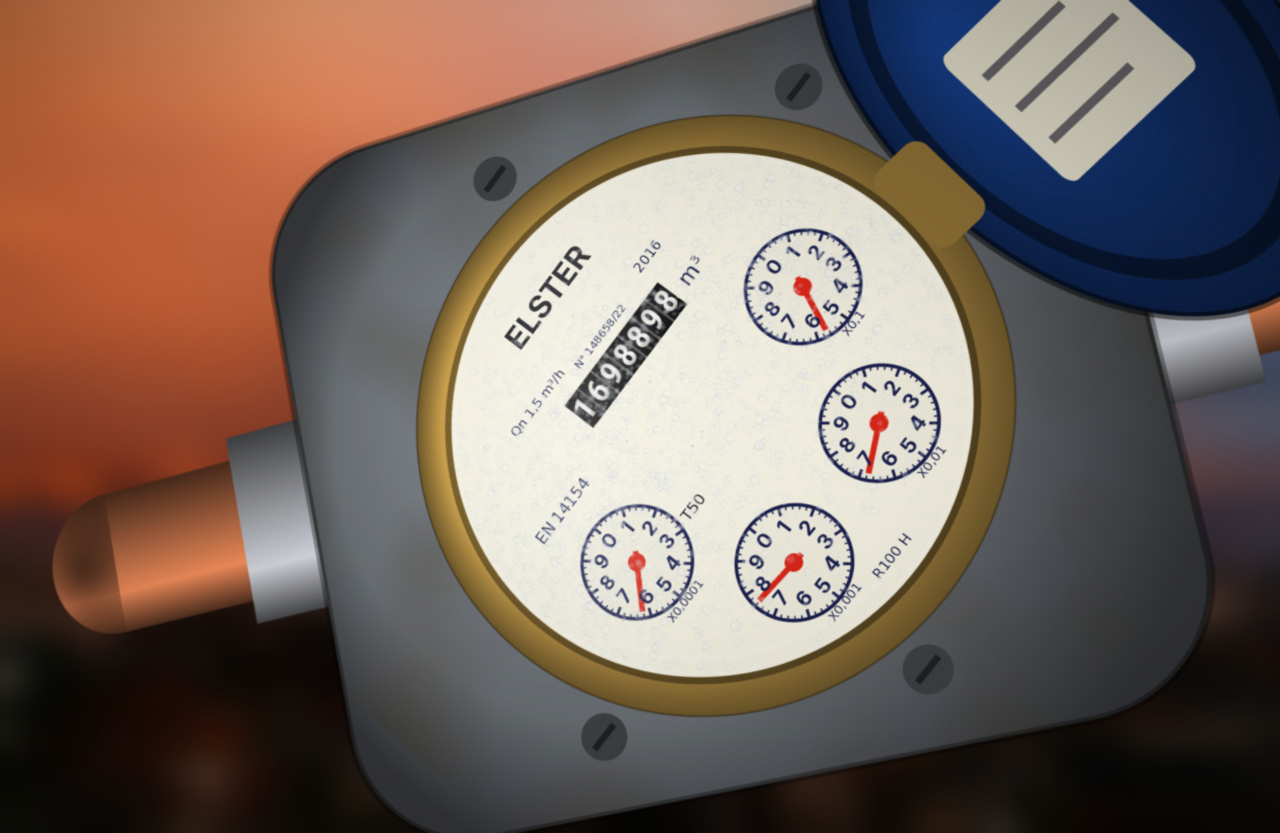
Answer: 1698898.5676m³
